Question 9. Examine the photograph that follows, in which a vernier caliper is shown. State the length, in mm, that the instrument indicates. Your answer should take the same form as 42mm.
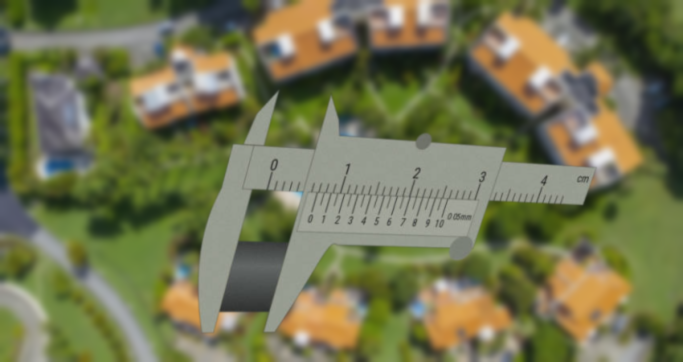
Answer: 6.8mm
